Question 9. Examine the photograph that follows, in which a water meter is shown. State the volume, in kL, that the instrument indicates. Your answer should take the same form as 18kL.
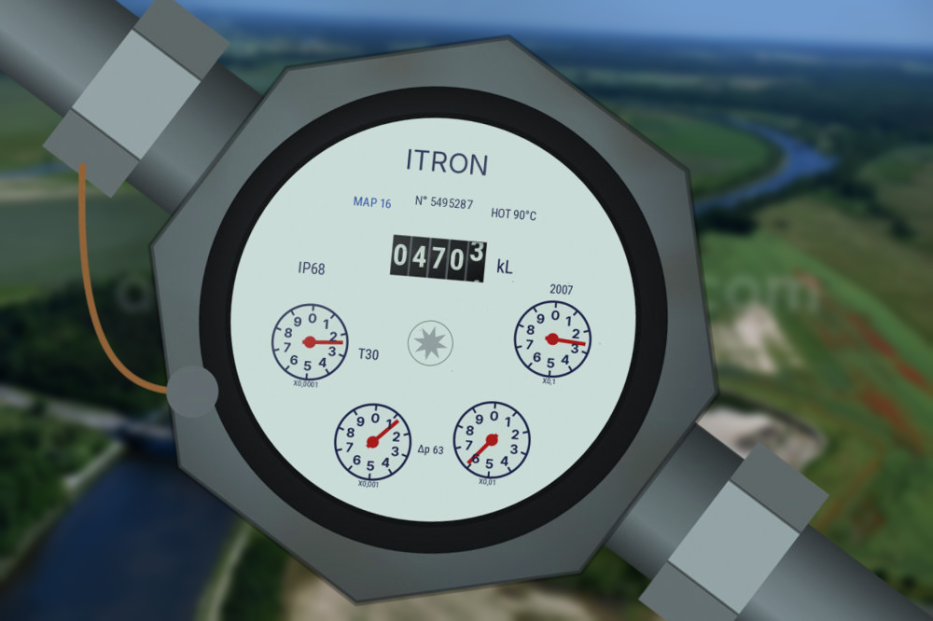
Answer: 4703.2612kL
